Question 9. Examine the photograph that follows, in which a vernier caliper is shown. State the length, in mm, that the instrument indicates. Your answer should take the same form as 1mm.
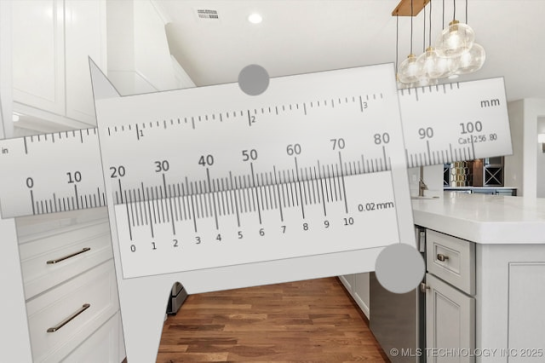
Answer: 21.0mm
